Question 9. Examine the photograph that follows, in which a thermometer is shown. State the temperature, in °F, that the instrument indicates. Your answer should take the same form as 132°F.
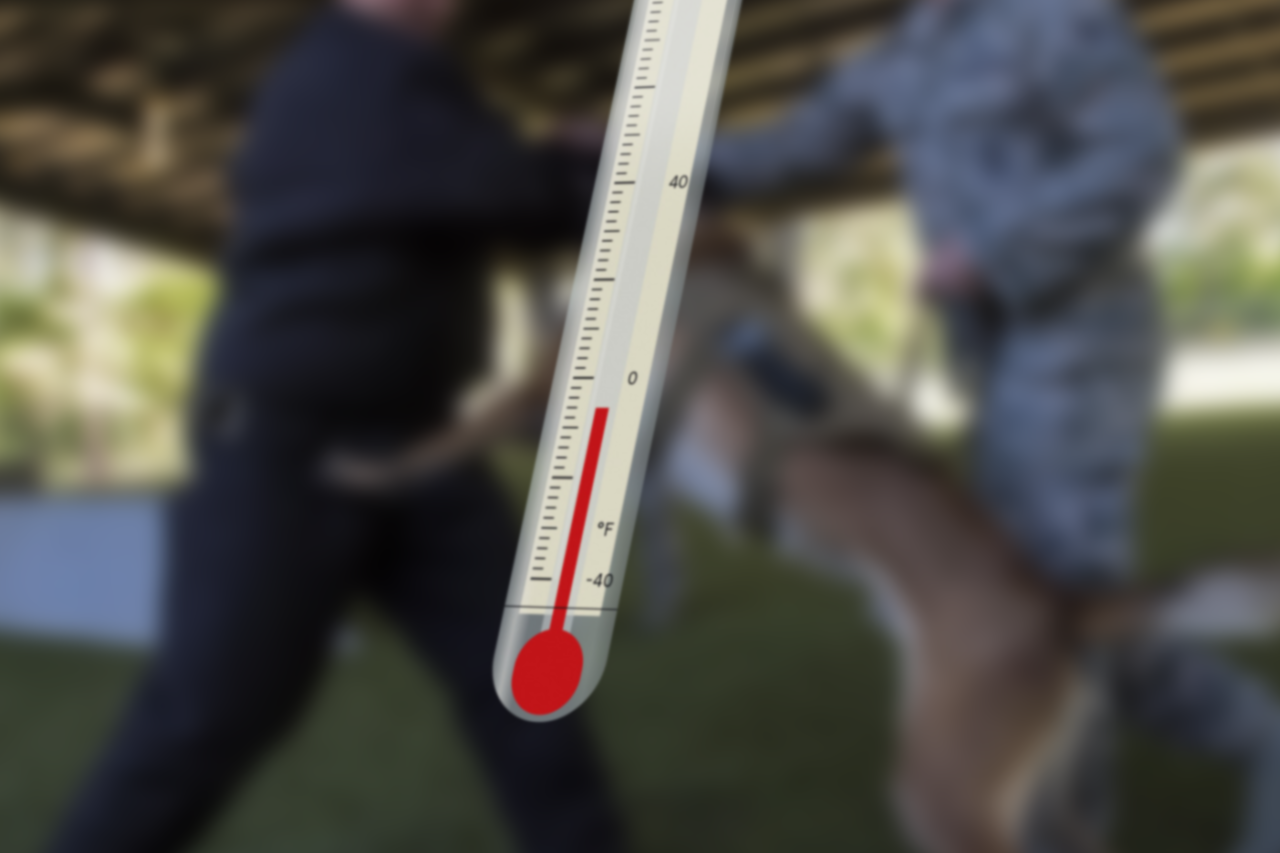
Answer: -6°F
